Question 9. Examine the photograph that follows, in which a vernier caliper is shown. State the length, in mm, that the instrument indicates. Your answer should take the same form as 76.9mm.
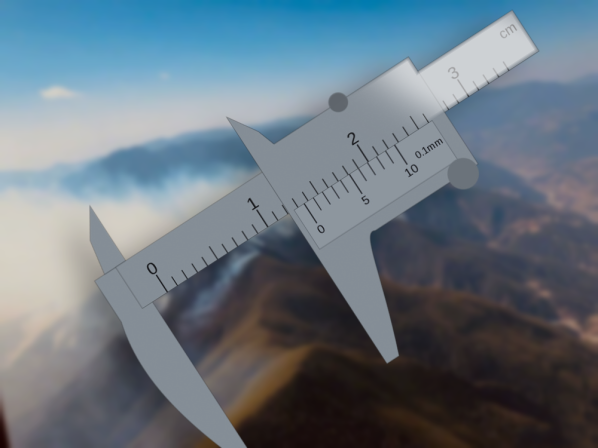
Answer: 13.6mm
